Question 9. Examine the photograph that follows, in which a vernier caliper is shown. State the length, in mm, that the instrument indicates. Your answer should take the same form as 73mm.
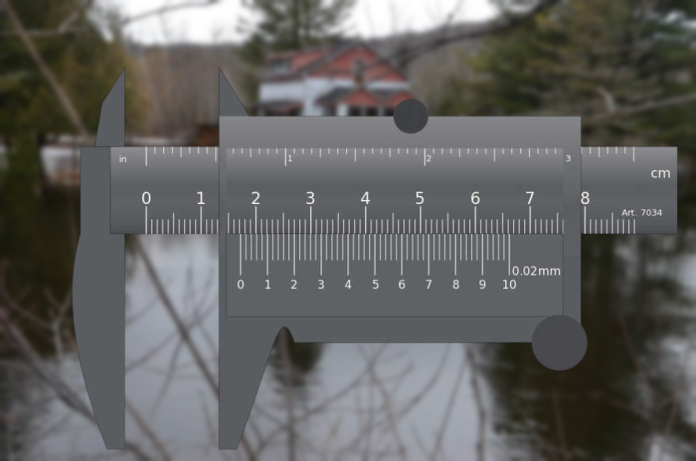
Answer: 17.2mm
